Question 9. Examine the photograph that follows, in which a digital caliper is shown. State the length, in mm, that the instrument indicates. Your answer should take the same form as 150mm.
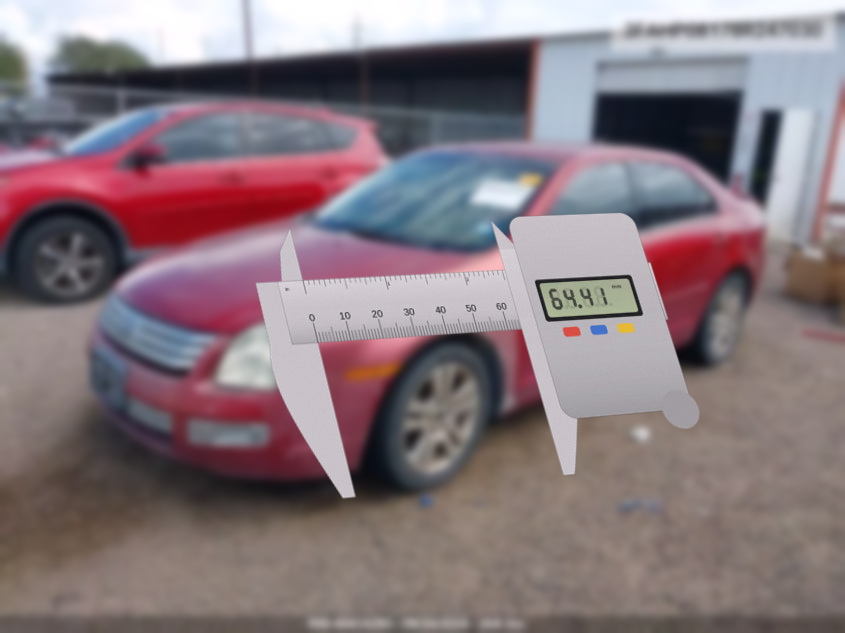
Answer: 64.41mm
